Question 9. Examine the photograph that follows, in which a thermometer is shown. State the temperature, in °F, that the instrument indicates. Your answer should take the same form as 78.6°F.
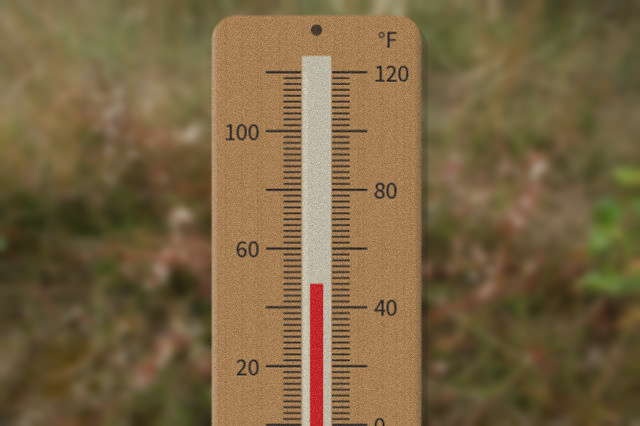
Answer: 48°F
